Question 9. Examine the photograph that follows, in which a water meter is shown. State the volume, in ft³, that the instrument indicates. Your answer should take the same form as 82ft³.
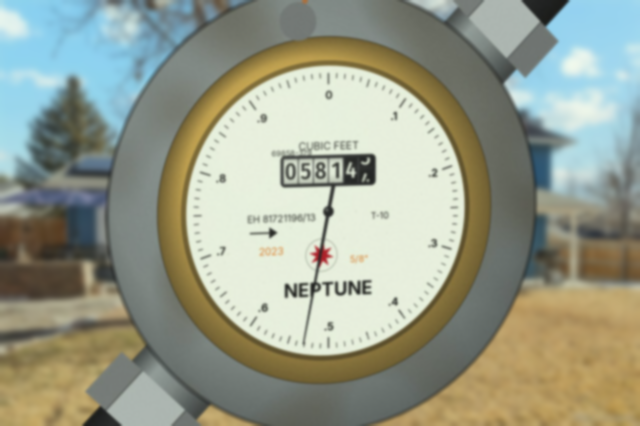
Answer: 58143.53ft³
